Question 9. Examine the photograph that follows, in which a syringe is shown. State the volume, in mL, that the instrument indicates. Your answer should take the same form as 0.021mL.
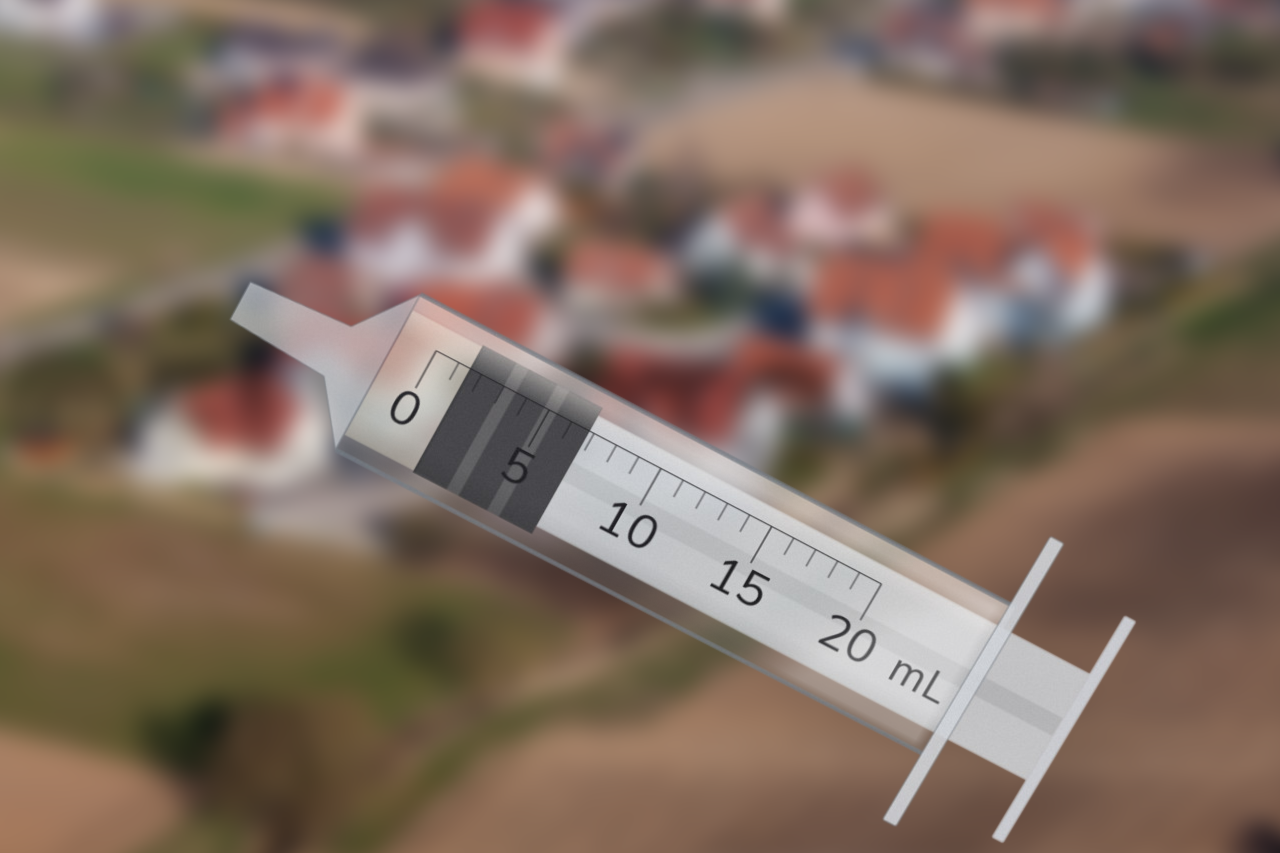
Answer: 1.5mL
